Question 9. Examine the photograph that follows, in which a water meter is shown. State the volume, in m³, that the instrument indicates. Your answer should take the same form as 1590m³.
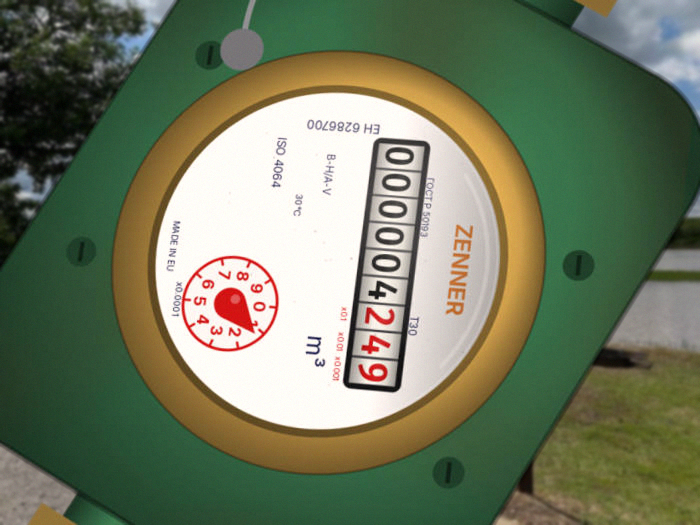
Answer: 4.2491m³
